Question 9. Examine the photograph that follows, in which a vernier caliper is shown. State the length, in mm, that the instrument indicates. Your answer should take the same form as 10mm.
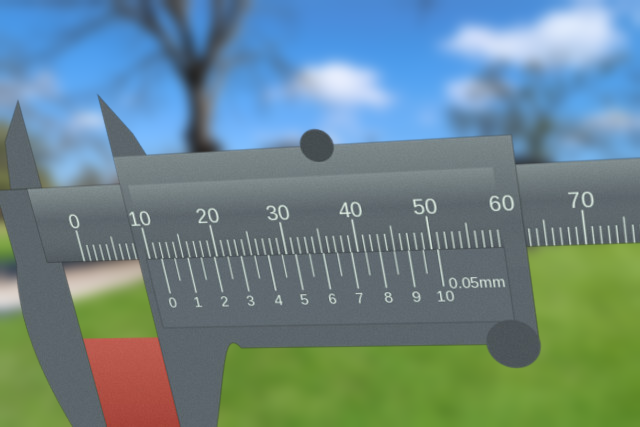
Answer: 11.8mm
